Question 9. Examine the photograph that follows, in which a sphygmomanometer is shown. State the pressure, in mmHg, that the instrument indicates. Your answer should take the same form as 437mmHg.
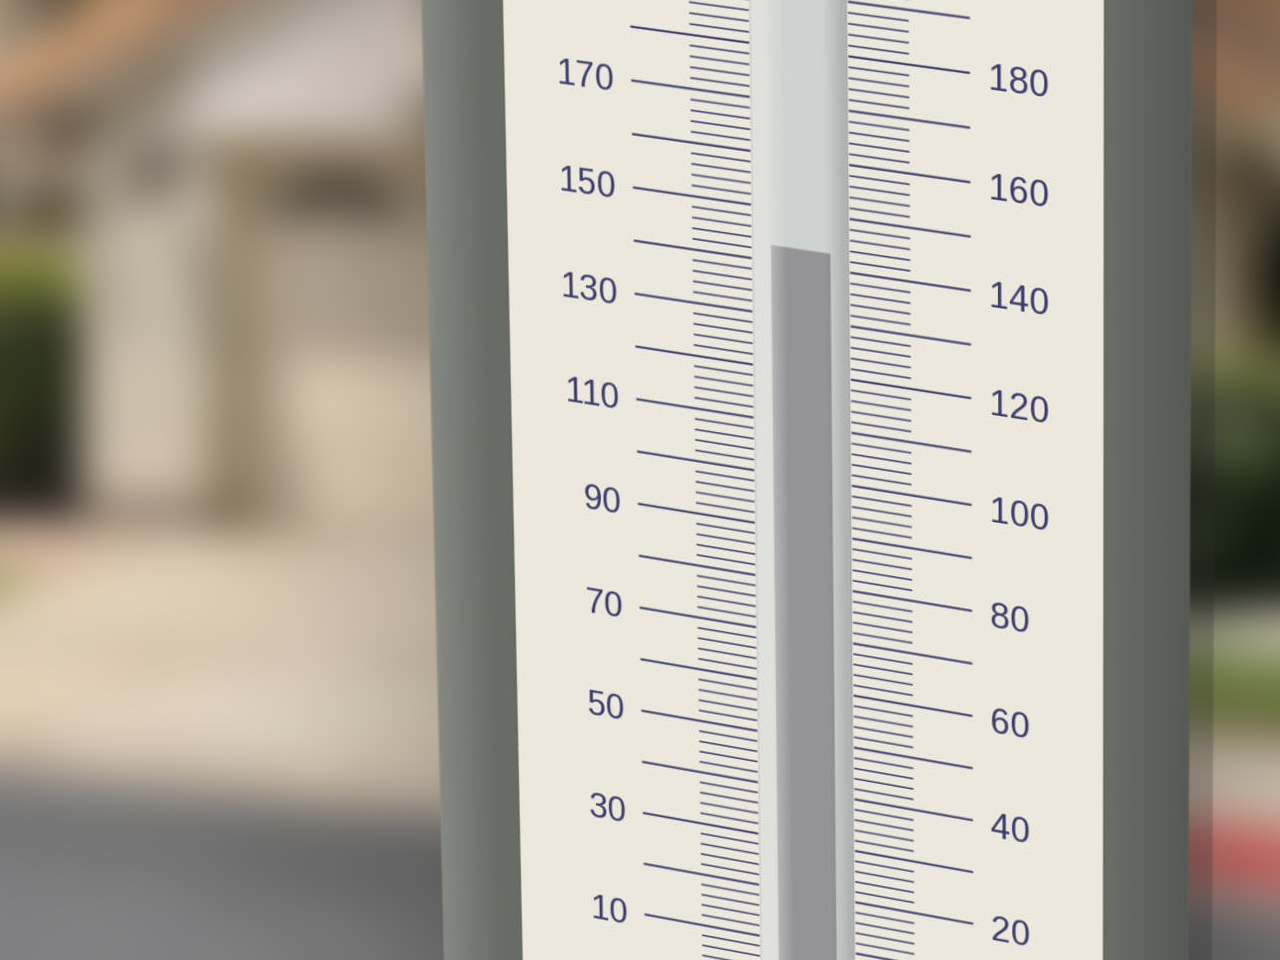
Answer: 143mmHg
